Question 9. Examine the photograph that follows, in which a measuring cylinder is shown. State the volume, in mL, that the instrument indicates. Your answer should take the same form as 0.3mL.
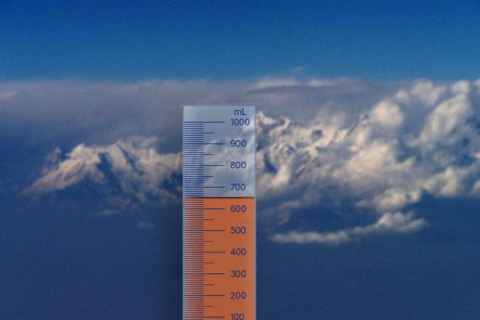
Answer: 650mL
